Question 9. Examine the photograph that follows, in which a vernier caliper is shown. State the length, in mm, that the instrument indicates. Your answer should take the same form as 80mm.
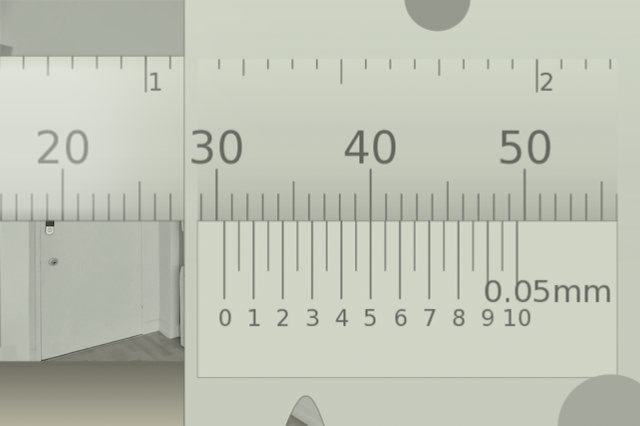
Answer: 30.5mm
